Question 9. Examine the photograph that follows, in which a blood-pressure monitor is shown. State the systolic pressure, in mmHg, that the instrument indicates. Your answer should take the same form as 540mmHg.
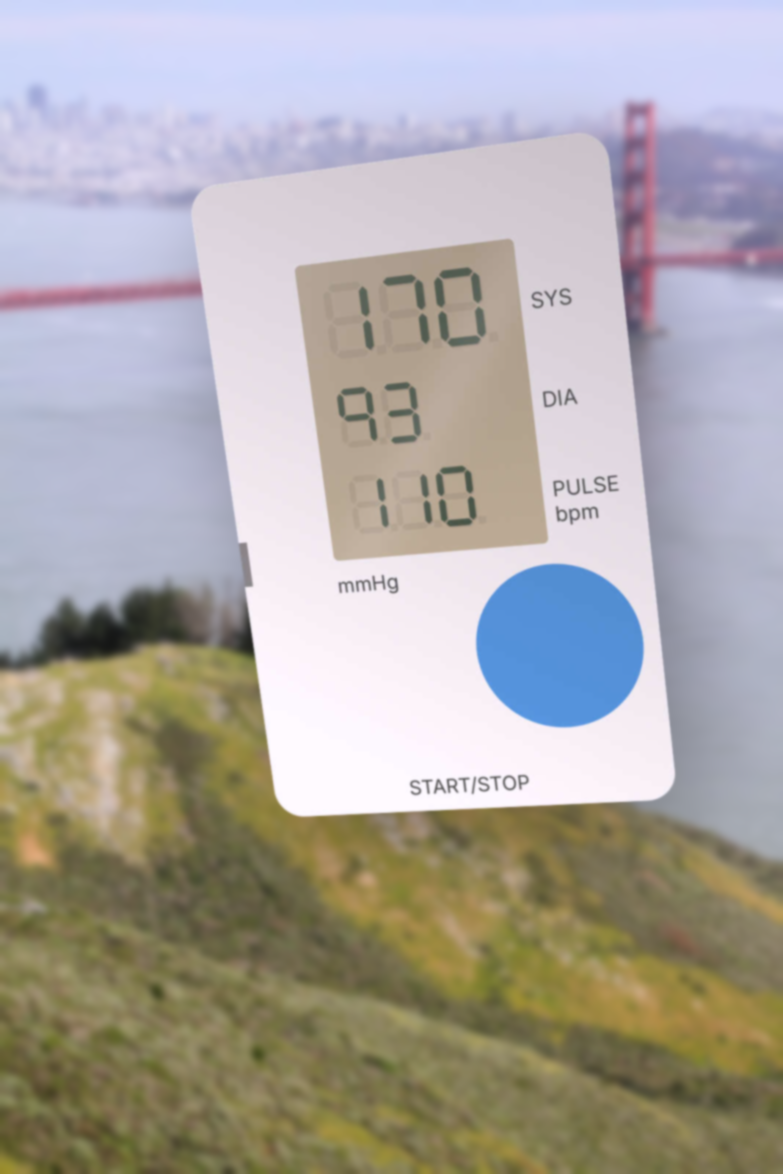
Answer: 170mmHg
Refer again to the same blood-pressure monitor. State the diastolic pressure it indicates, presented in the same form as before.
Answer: 93mmHg
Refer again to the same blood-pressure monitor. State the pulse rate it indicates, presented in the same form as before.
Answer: 110bpm
